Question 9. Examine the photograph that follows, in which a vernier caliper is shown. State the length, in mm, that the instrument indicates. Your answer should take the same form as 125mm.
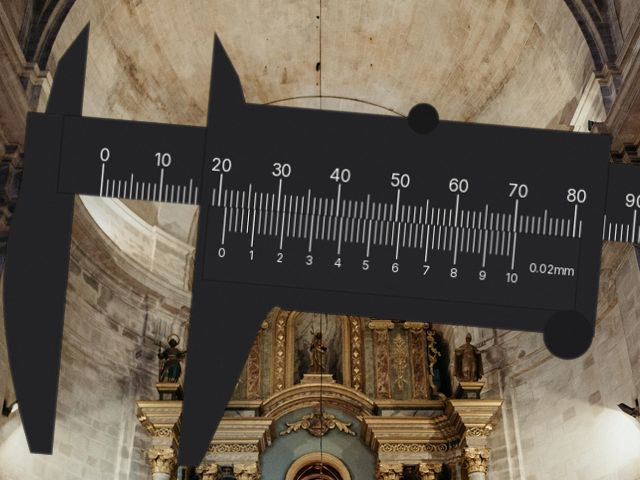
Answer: 21.2mm
